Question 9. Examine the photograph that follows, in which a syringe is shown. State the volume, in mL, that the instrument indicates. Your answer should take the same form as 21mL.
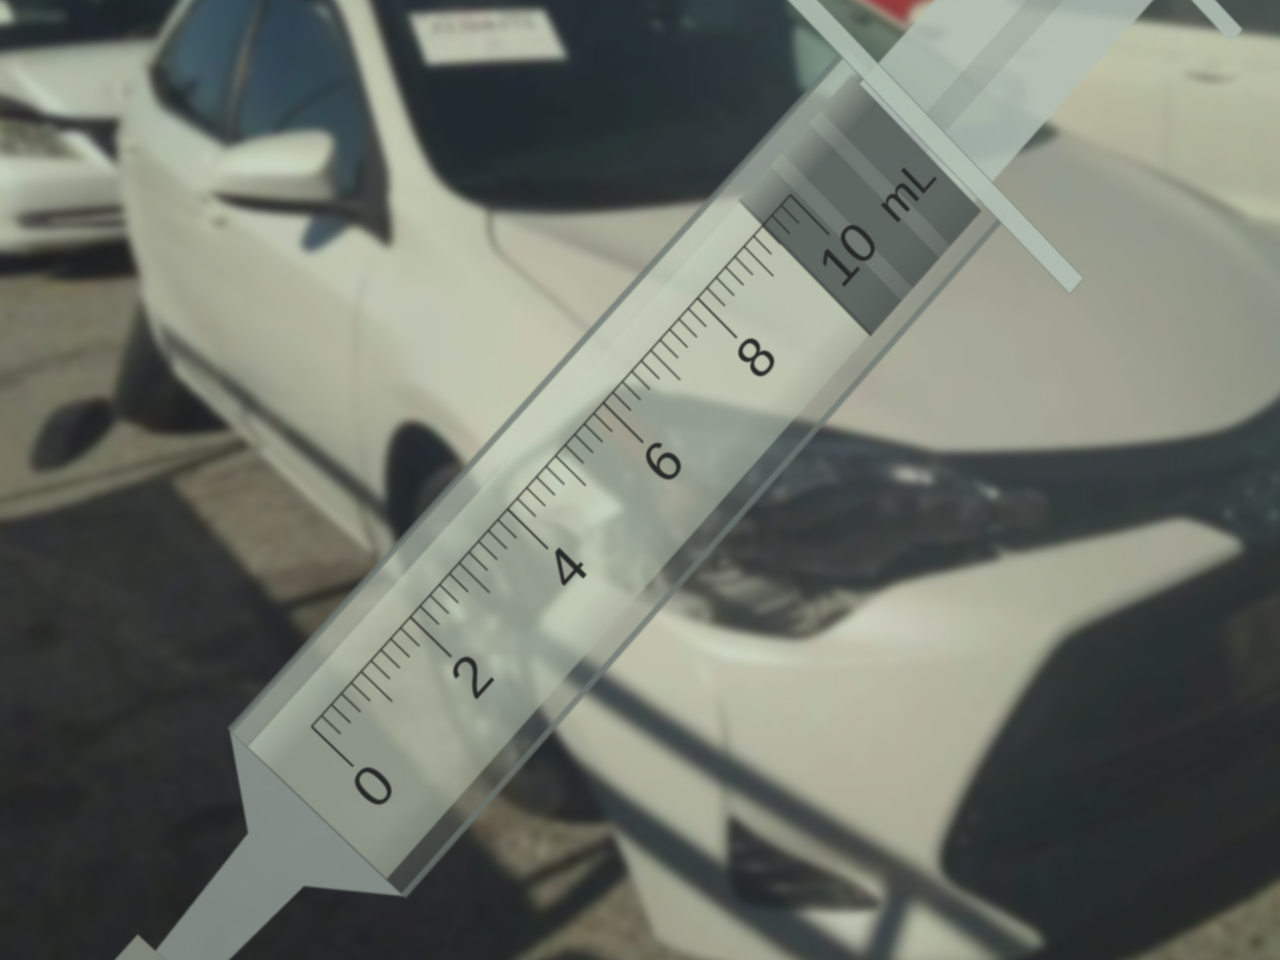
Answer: 9.4mL
